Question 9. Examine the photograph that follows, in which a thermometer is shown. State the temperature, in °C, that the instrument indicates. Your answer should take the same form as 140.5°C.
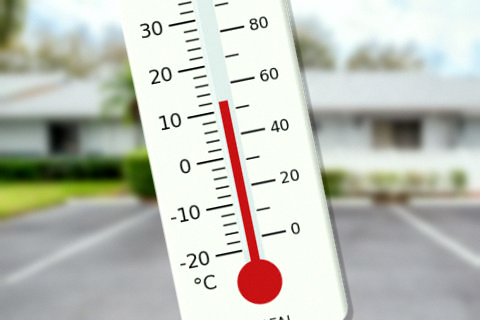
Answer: 12°C
